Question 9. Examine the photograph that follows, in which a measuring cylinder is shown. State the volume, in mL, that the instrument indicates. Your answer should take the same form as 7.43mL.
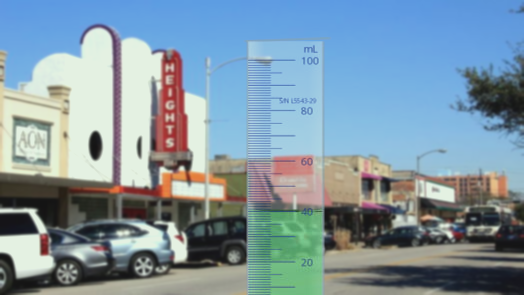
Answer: 40mL
